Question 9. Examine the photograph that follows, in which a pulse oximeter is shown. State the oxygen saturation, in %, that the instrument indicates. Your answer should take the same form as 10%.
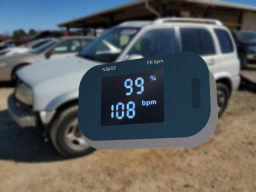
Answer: 99%
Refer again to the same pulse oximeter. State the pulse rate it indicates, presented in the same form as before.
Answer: 108bpm
